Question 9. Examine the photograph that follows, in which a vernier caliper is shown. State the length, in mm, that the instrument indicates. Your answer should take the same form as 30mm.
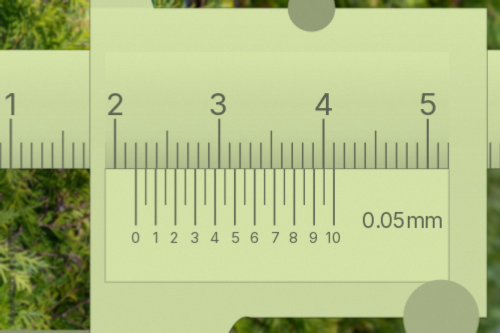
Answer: 22.0mm
